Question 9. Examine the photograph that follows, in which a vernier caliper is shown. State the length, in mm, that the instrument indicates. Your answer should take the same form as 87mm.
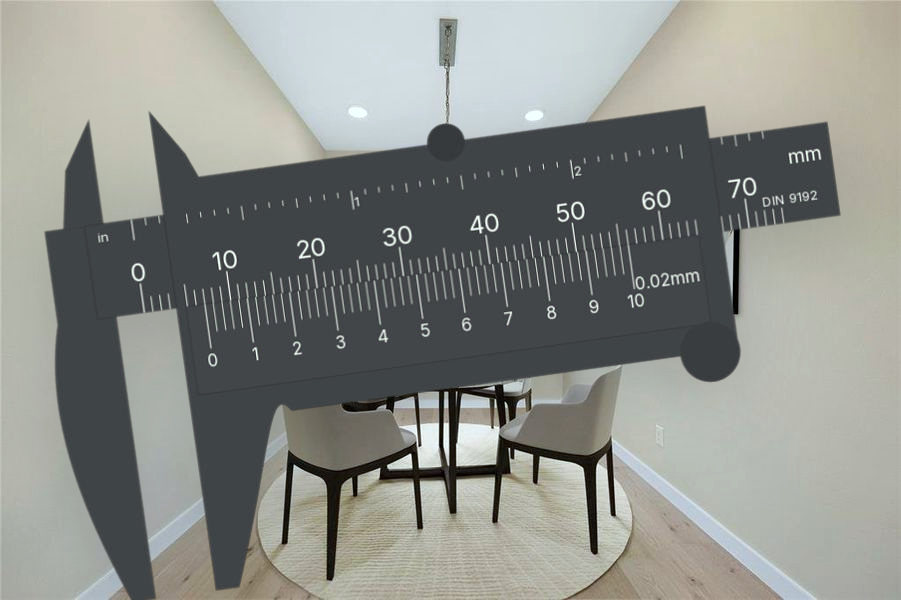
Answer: 7.0mm
